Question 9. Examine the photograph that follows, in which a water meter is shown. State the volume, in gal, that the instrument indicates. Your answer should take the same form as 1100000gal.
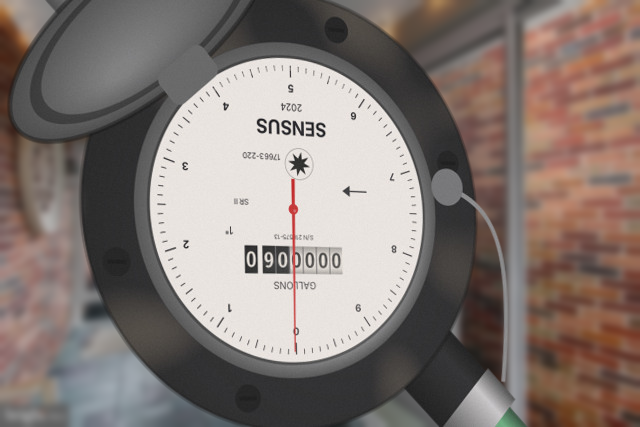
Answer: 60.0gal
